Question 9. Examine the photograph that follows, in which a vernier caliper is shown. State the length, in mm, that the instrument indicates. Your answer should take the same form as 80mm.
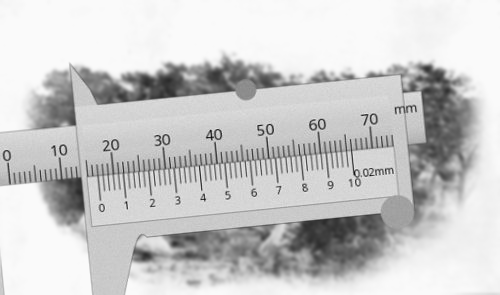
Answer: 17.0mm
